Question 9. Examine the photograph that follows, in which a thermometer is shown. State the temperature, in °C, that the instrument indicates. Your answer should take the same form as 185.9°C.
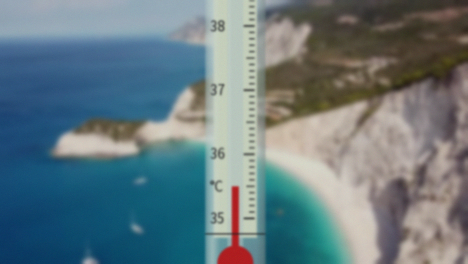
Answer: 35.5°C
